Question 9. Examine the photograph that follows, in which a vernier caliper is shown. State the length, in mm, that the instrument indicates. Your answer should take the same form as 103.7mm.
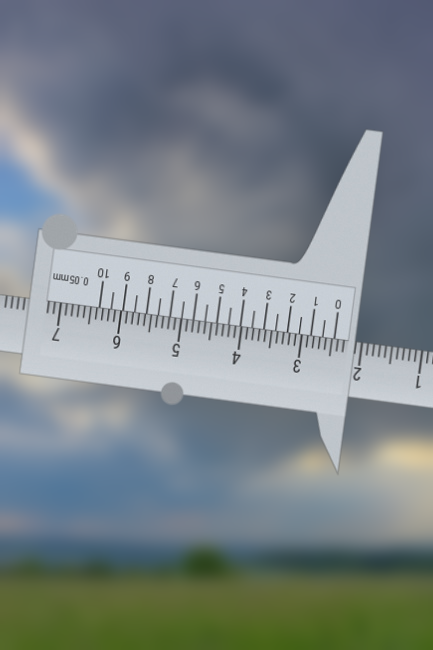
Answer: 24.6mm
